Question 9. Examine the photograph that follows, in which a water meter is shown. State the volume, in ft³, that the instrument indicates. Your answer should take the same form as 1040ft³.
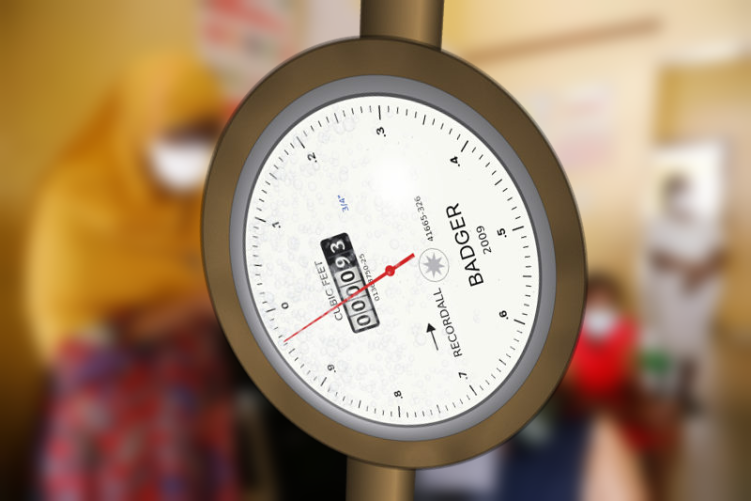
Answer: 92.96ft³
